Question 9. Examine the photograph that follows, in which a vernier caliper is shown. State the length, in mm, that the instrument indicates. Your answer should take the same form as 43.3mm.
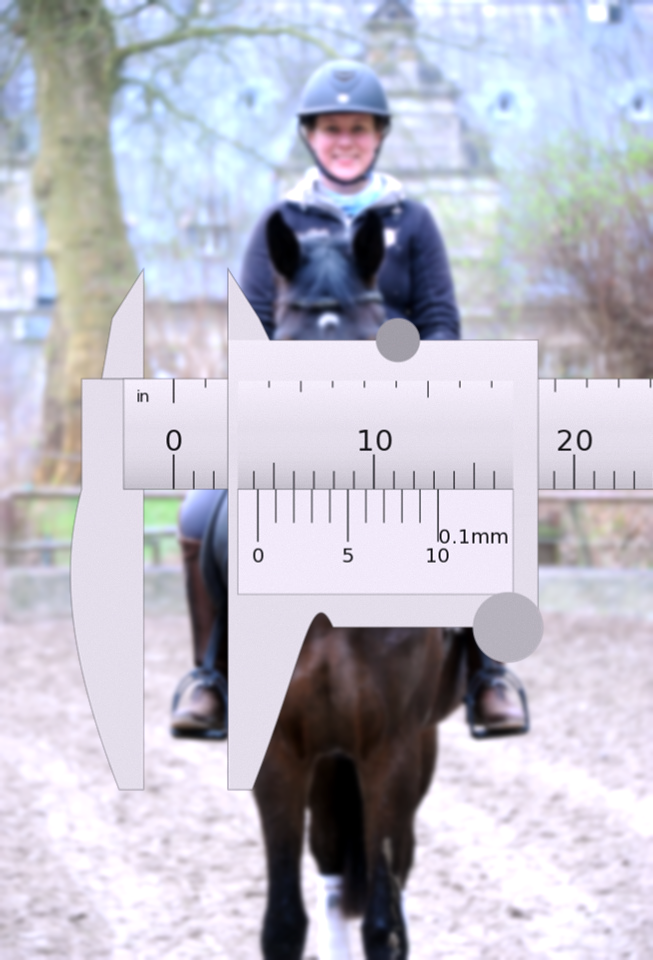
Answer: 4.2mm
